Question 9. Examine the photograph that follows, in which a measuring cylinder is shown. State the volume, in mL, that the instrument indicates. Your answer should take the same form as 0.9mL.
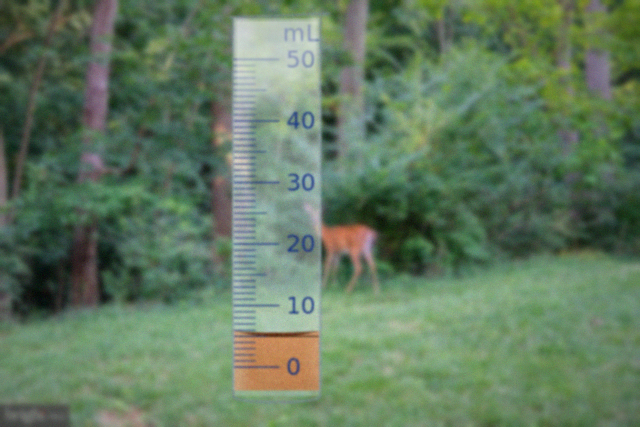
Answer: 5mL
